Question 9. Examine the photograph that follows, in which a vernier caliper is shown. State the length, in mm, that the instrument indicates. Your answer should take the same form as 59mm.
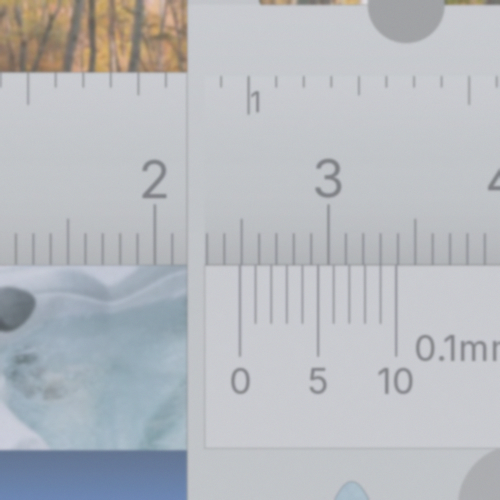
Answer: 24.9mm
